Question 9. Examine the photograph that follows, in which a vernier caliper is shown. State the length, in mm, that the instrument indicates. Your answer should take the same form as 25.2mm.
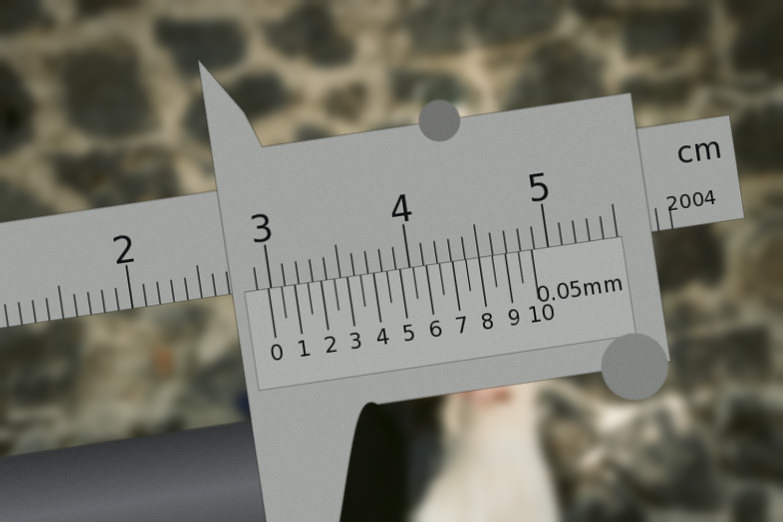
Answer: 29.8mm
